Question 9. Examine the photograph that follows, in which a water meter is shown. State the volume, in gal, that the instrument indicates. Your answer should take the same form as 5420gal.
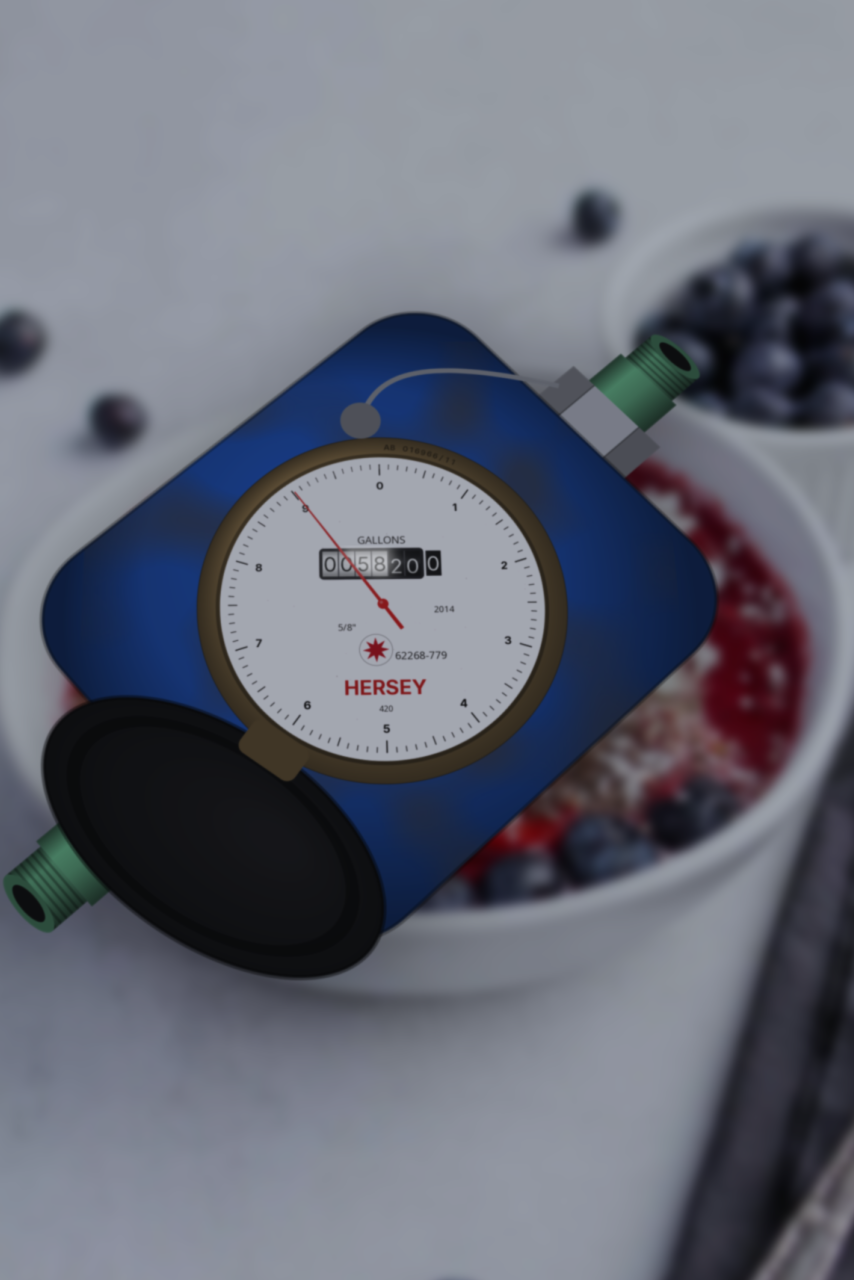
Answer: 58199.0gal
